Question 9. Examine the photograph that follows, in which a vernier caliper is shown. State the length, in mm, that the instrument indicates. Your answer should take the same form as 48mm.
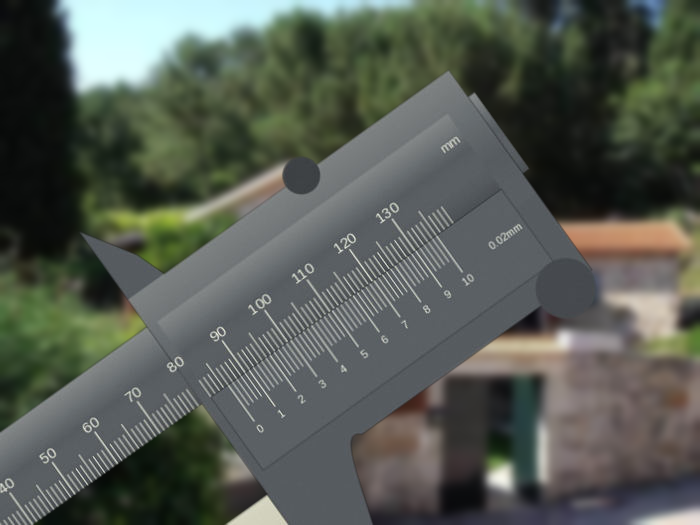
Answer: 86.0mm
